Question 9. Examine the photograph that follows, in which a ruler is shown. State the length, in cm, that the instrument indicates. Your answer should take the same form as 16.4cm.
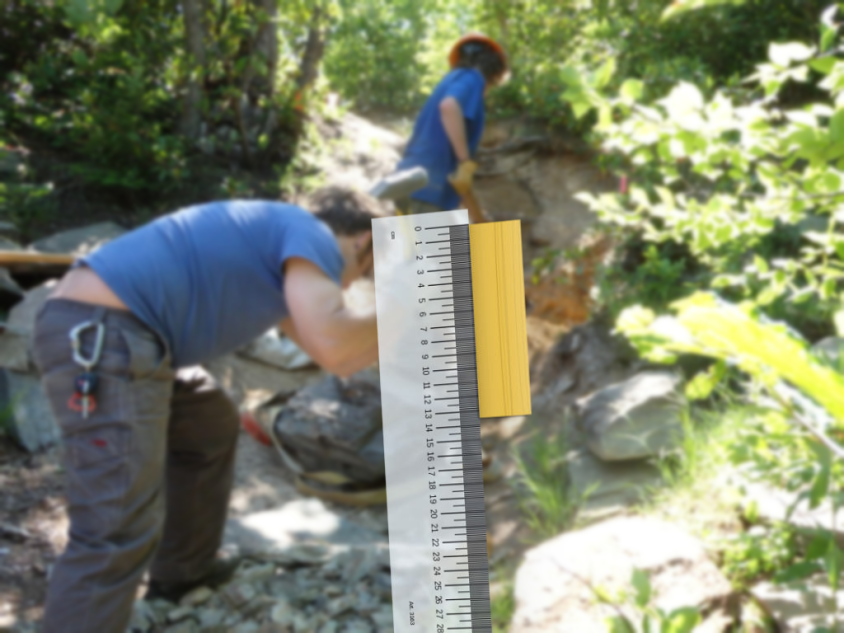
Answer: 13.5cm
